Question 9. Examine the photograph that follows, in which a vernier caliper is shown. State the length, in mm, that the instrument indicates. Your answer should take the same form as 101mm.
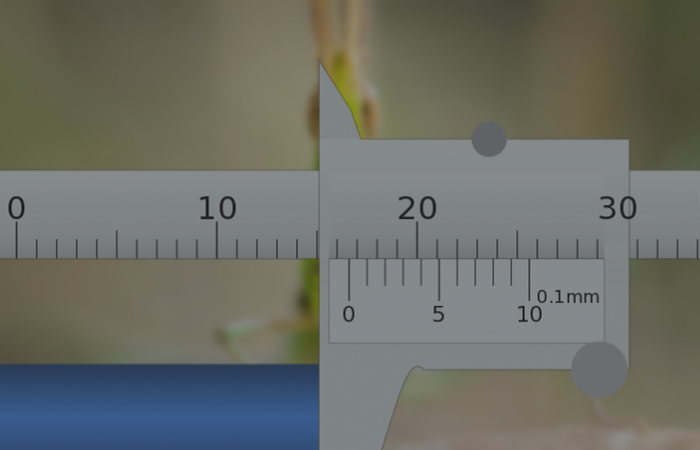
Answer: 16.6mm
